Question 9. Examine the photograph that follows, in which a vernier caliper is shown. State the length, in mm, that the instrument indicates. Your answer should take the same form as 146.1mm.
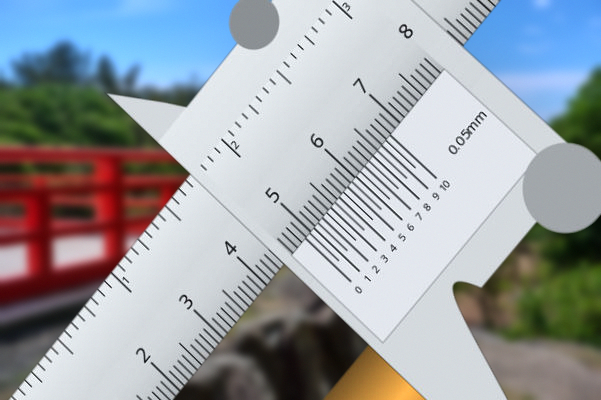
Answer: 48.8mm
